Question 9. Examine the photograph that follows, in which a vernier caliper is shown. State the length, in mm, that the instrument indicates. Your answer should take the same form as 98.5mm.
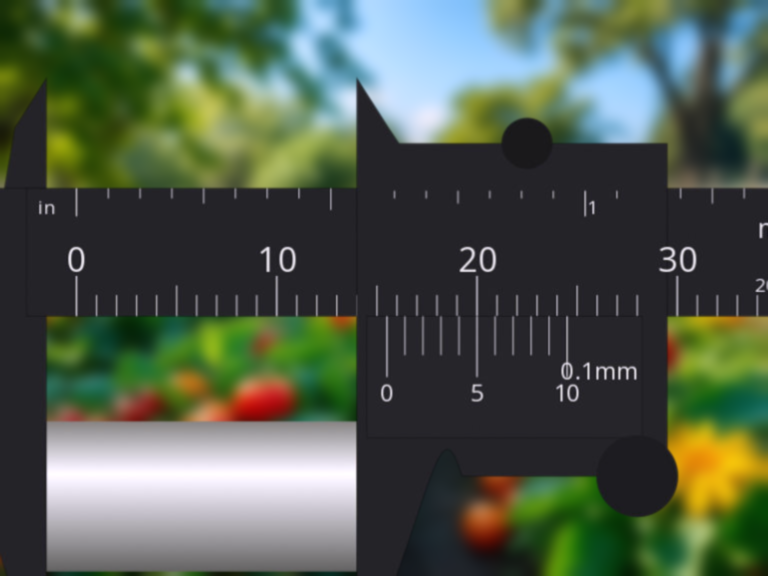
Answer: 15.5mm
